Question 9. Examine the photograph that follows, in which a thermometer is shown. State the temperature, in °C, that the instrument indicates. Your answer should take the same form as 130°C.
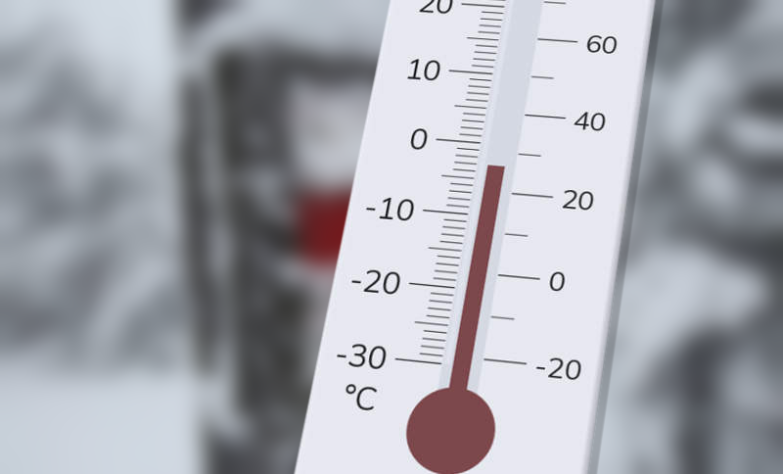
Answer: -3°C
